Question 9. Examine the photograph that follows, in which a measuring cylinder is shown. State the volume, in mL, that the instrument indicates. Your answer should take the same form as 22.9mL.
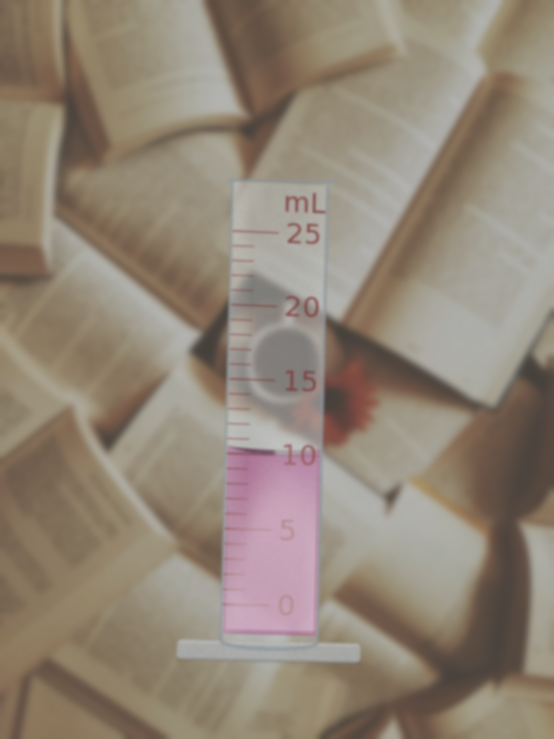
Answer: 10mL
